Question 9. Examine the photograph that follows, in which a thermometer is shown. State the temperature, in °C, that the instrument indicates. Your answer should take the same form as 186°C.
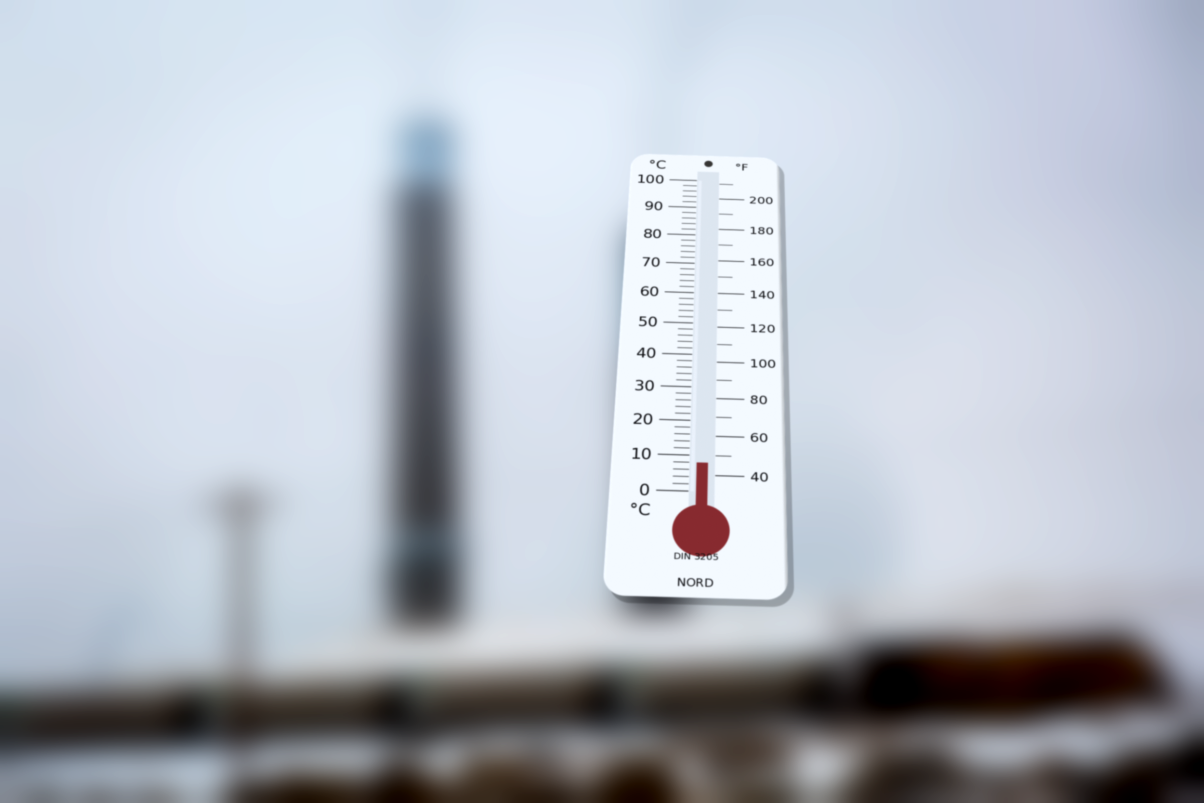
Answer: 8°C
